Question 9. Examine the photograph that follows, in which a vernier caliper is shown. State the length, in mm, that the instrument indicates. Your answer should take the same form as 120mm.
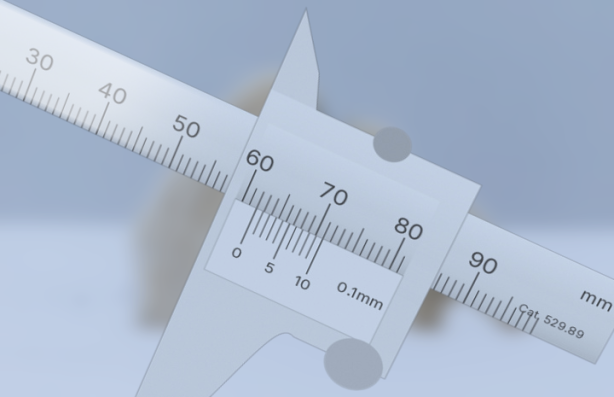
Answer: 62.0mm
